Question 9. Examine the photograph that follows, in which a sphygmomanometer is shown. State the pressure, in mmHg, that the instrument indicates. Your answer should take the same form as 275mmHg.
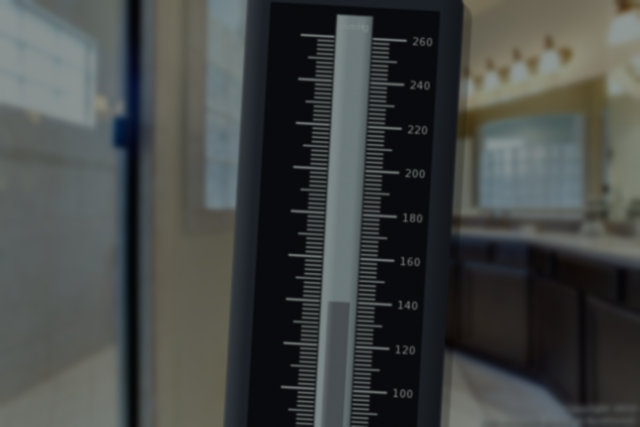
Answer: 140mmHg
